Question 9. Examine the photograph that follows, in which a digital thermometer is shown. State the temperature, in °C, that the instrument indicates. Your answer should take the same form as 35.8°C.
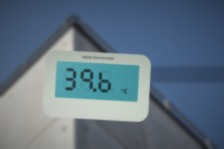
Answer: 39.6°C
